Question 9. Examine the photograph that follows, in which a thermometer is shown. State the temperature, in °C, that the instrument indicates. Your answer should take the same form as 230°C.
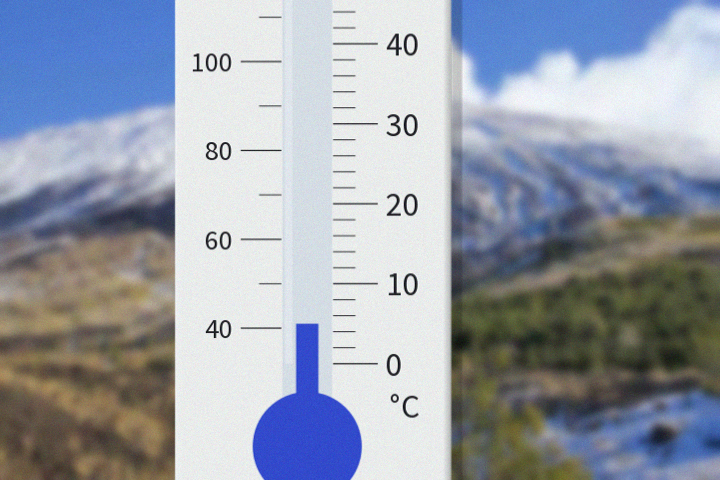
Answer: 5°C
